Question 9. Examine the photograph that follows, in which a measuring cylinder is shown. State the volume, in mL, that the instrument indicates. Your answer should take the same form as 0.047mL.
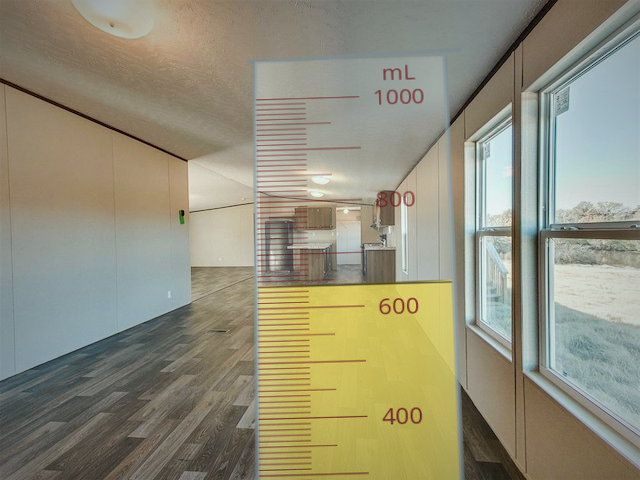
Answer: 640mL
